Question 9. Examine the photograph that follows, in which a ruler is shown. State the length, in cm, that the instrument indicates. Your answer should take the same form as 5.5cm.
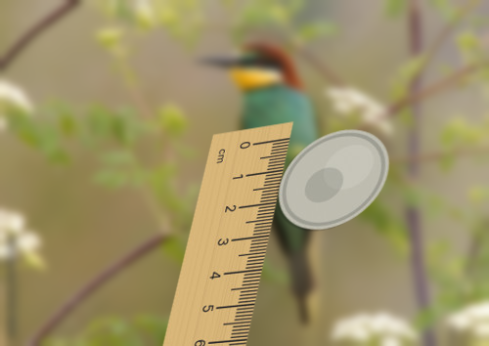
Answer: 3cm
